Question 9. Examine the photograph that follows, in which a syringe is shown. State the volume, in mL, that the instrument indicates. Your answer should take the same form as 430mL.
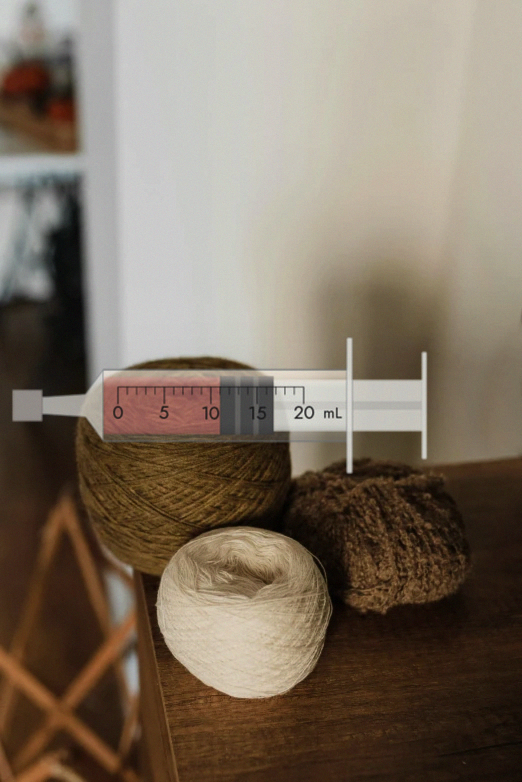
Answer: 11mL
